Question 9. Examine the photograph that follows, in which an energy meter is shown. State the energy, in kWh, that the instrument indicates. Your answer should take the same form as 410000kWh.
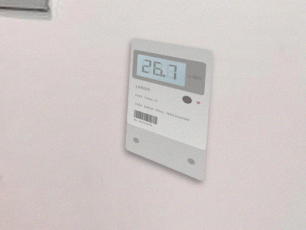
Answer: 26.7kWh
